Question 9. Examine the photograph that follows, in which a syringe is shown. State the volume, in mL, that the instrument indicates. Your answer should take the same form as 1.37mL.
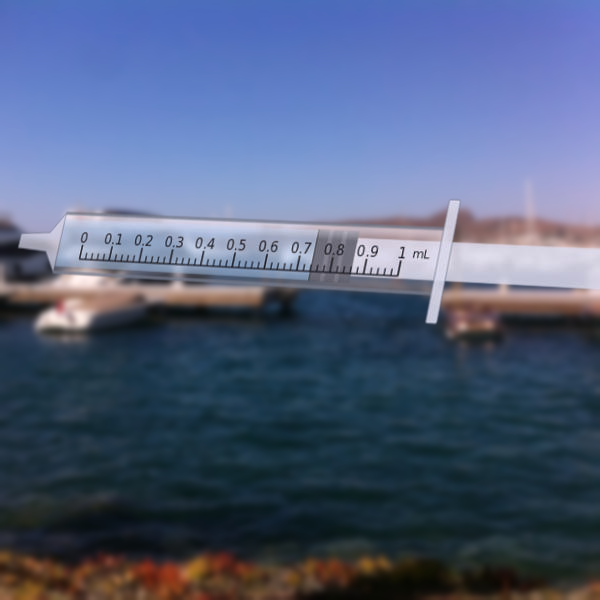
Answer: 0.74mL
